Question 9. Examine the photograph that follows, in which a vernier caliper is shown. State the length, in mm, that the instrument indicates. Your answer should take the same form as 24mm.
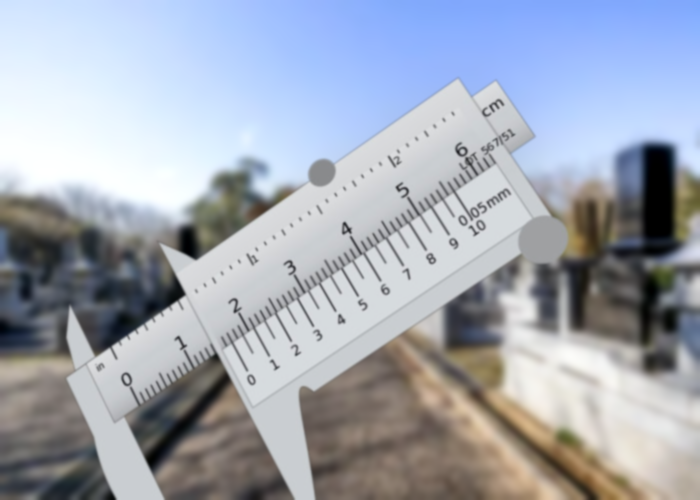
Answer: 17.0mm
